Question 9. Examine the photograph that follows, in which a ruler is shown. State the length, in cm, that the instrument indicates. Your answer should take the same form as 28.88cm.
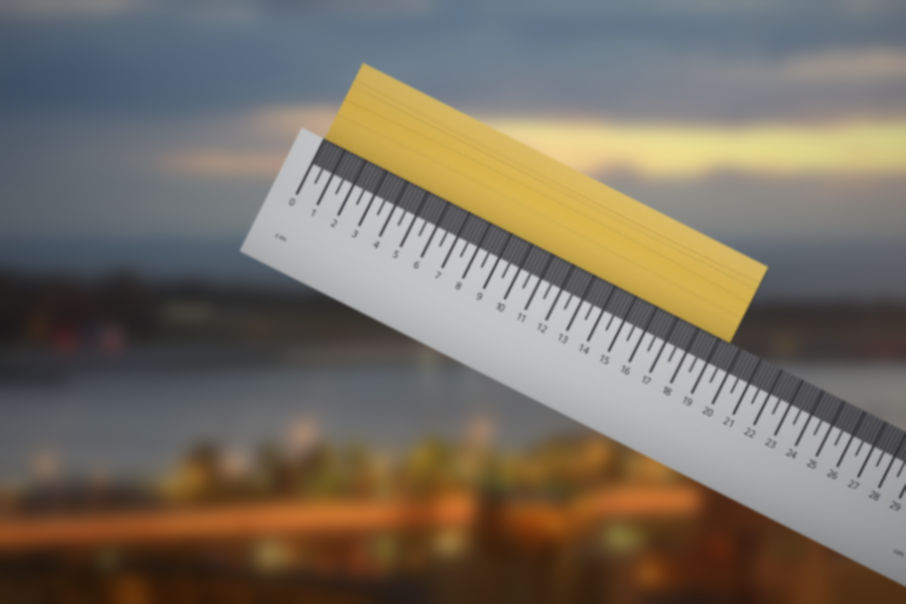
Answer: 19.5cm
